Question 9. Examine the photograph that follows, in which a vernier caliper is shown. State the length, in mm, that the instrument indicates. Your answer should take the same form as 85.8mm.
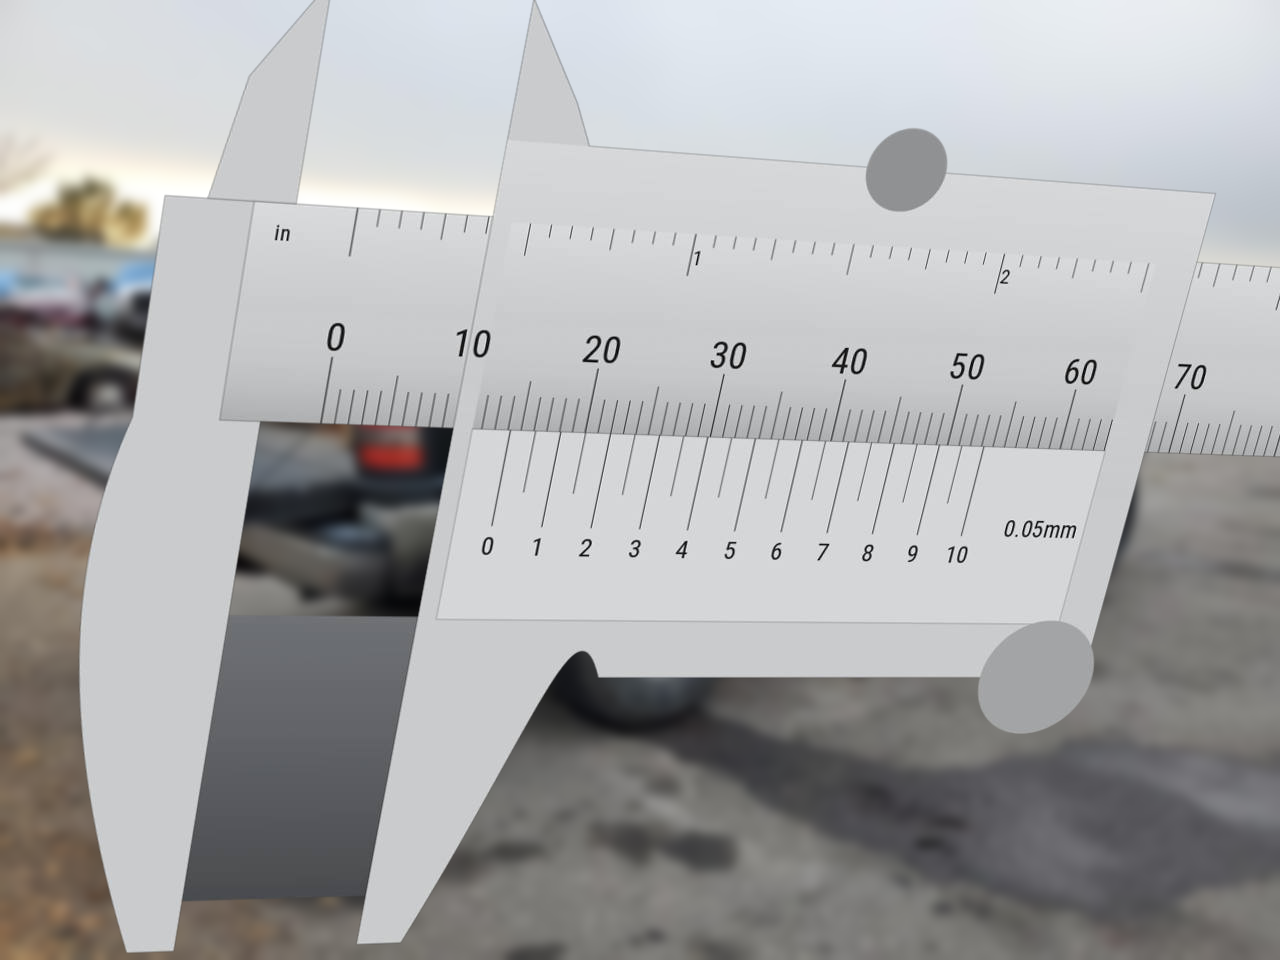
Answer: 14.2mm
